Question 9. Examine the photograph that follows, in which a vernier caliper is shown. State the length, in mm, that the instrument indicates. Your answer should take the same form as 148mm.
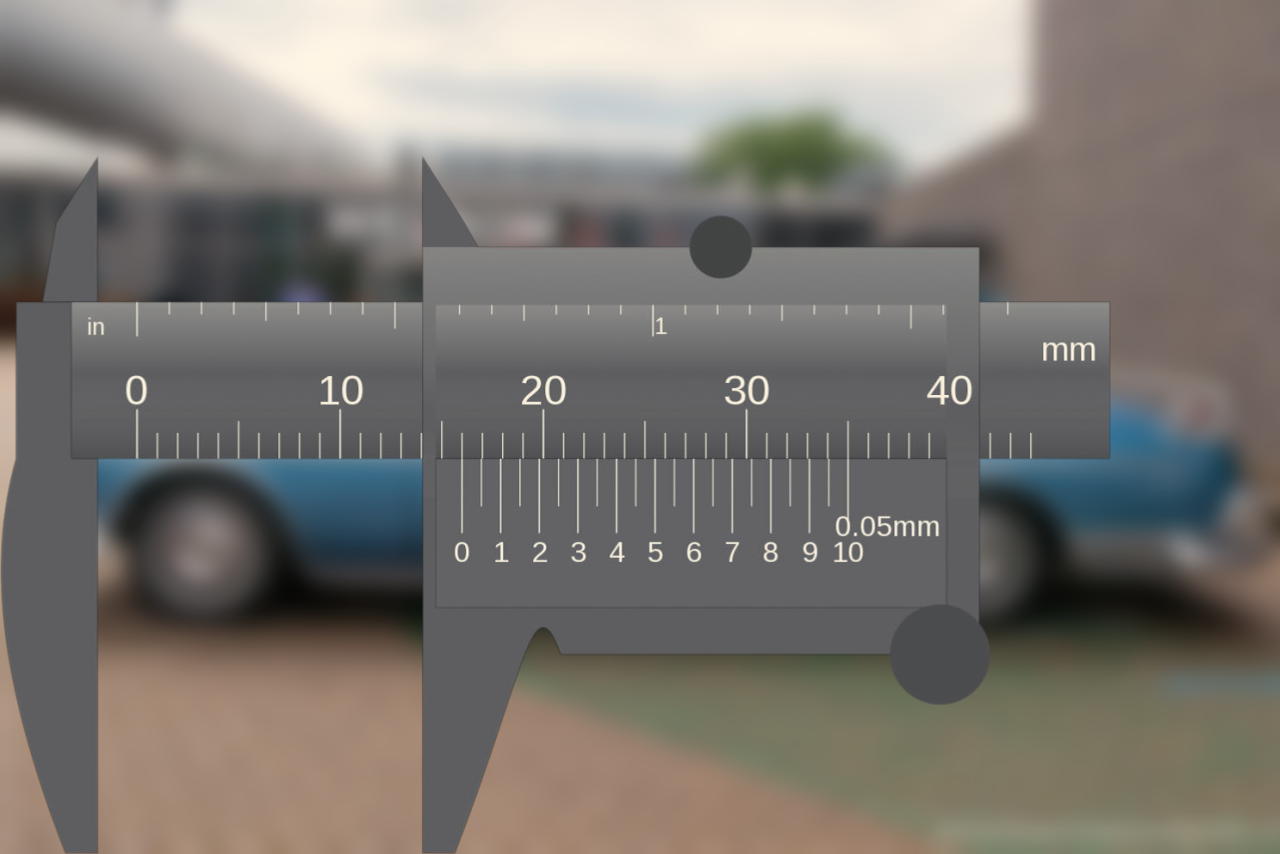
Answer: 16.0mm
